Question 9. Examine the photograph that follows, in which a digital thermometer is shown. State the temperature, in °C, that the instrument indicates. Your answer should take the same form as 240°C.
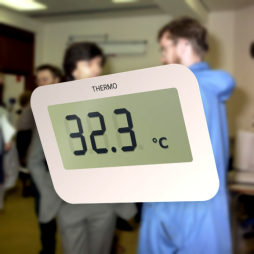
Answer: 32.3°C
